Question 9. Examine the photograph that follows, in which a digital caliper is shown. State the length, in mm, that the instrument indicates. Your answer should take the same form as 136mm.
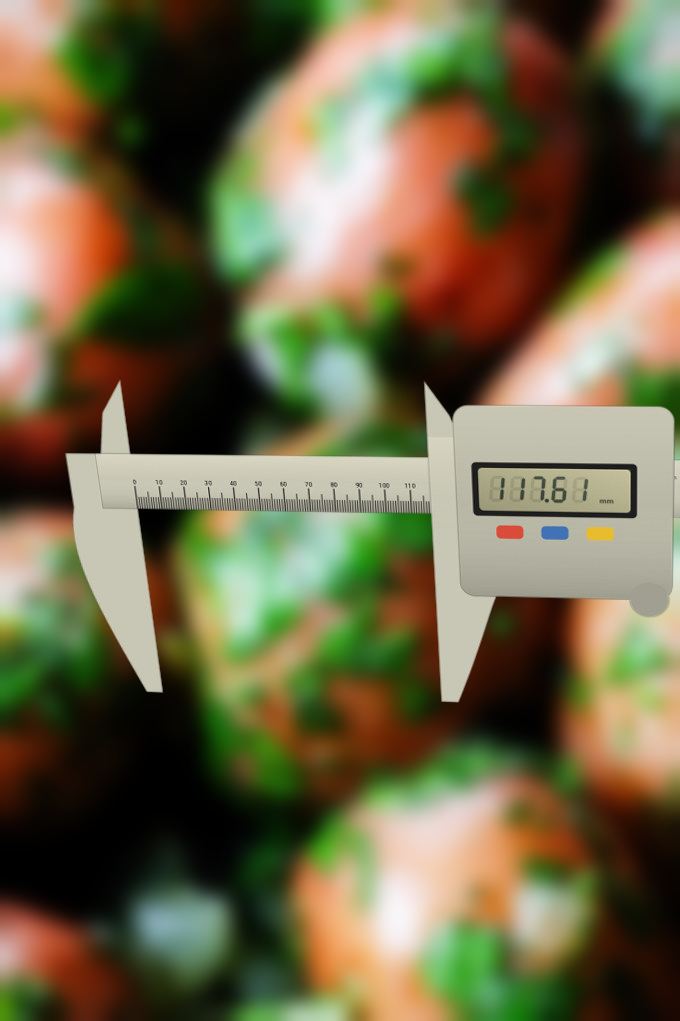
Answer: 117.61mm
